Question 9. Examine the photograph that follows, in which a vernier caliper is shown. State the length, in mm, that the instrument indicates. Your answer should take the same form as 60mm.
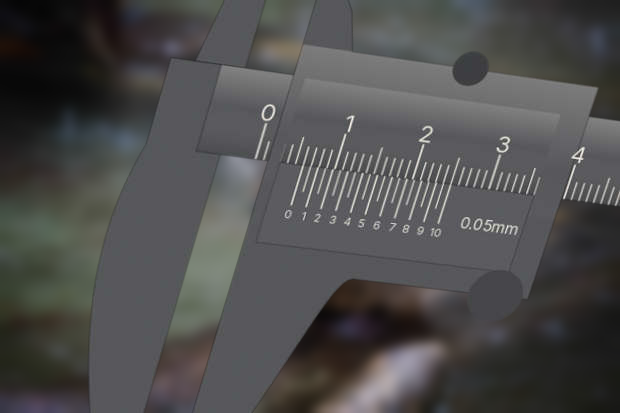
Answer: 6.0mm
